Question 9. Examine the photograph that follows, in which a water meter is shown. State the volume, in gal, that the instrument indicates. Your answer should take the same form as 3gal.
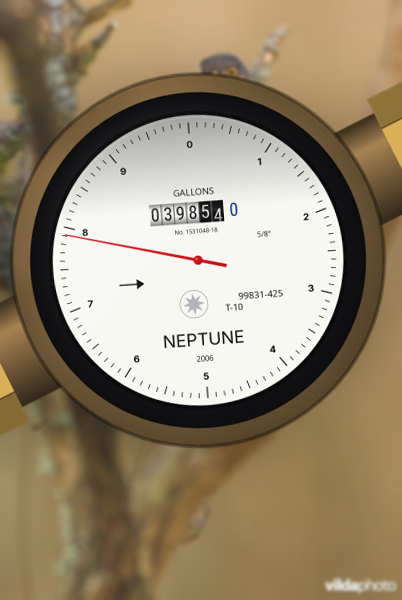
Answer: 398537.9gal
